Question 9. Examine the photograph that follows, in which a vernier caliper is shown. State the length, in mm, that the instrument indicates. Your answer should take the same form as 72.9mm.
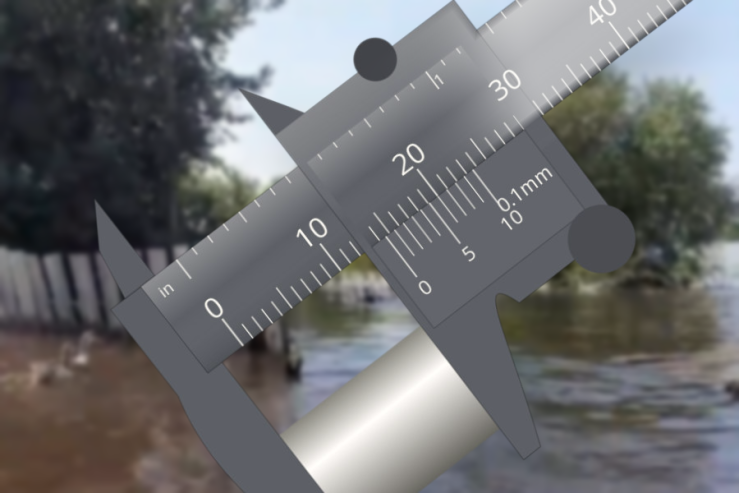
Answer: 14.6mm
